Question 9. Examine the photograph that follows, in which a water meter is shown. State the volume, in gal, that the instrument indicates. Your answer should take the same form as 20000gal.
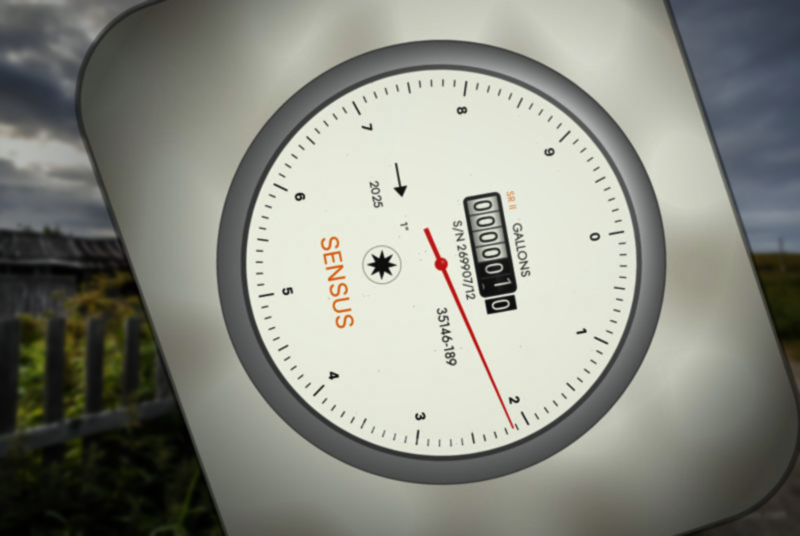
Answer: 12.1gal
